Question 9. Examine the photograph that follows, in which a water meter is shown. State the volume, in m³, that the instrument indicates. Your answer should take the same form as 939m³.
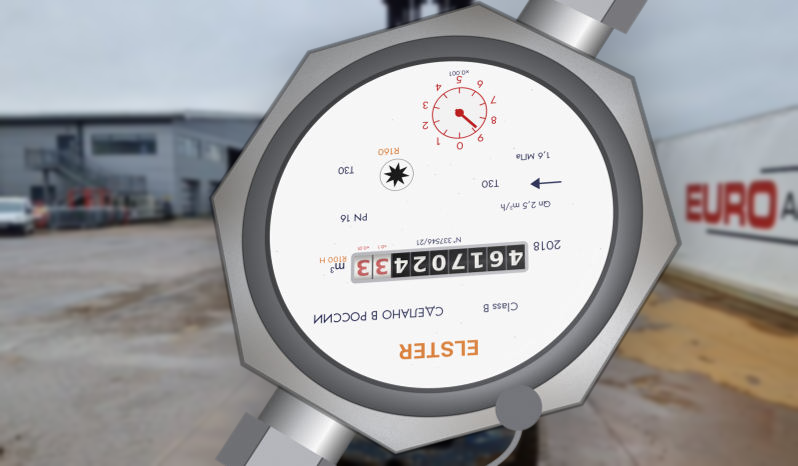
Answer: 4617024.338m³
